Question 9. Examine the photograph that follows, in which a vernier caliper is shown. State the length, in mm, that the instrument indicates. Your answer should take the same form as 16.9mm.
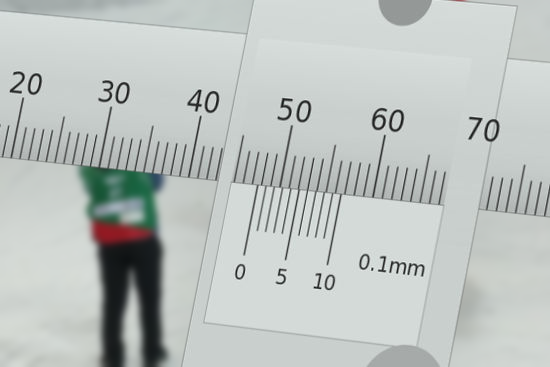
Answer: 47.6mm
